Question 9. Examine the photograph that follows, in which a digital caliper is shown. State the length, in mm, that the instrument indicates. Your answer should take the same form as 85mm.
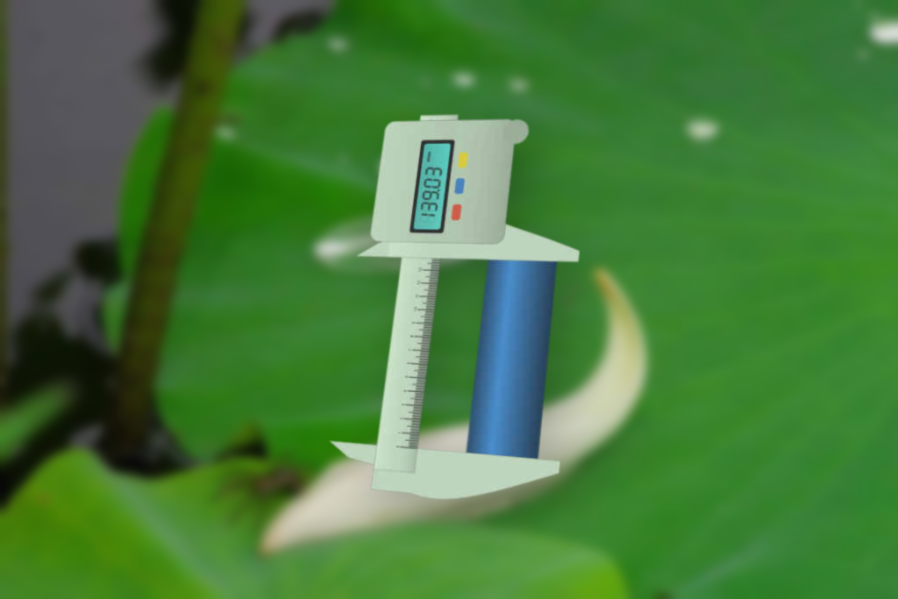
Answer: 139.03mm
